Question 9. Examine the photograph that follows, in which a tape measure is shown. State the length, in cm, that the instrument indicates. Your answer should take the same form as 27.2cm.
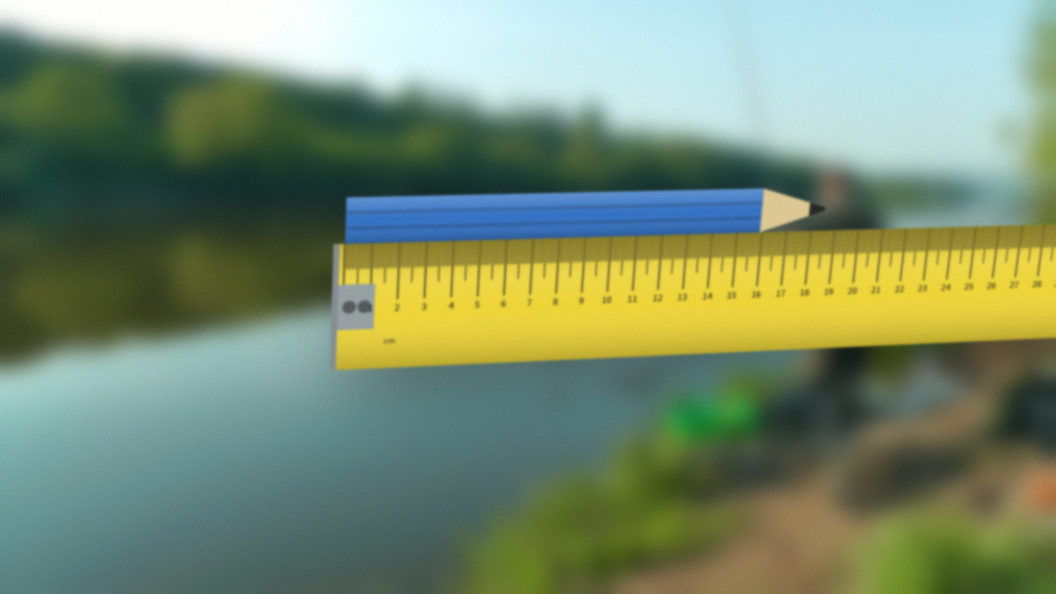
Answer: 18.5cm
